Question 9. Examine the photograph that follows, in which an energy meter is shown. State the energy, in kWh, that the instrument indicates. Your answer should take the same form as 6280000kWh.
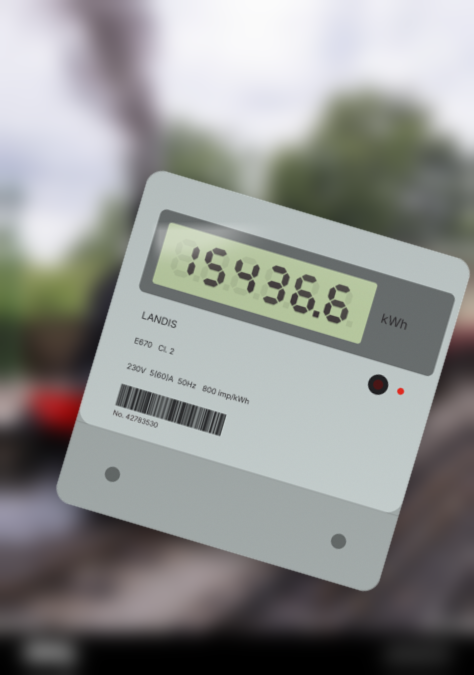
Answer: 15436.6kWh
